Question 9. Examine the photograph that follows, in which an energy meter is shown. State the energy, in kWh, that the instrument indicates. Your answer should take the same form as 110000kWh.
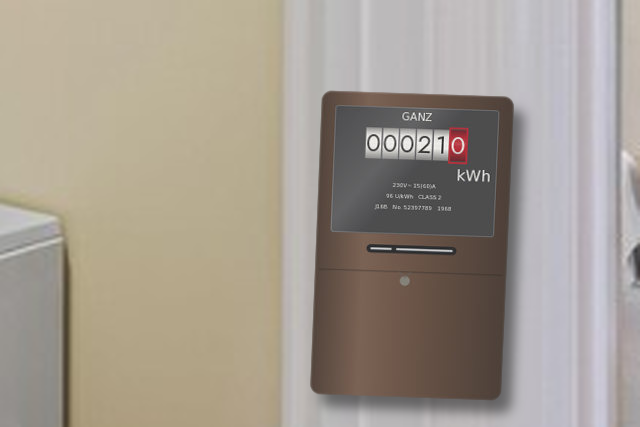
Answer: 21.0kWh
